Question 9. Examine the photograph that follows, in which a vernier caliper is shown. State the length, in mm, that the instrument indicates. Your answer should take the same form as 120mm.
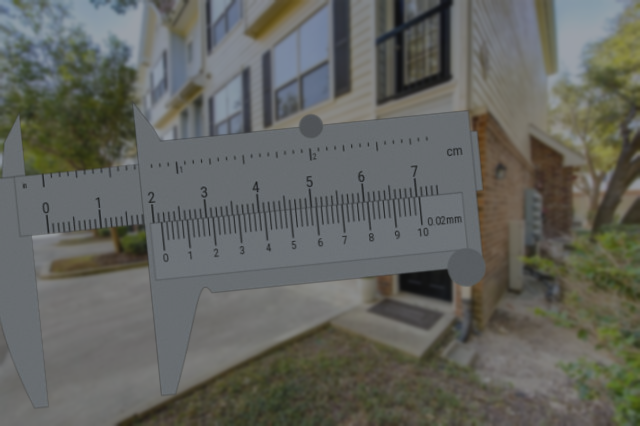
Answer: 21.5mm
